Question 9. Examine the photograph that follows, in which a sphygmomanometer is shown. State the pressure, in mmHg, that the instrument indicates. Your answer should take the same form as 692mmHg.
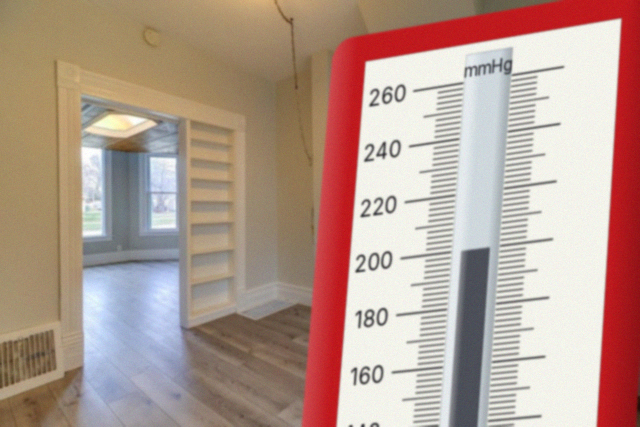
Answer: 200mmHg
